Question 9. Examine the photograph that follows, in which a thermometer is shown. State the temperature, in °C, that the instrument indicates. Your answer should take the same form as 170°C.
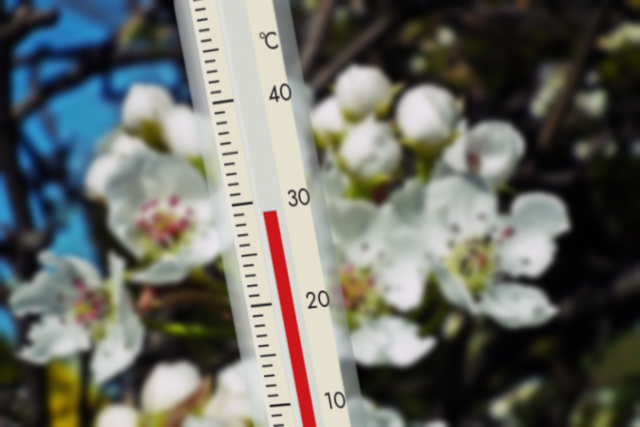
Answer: 29°C
